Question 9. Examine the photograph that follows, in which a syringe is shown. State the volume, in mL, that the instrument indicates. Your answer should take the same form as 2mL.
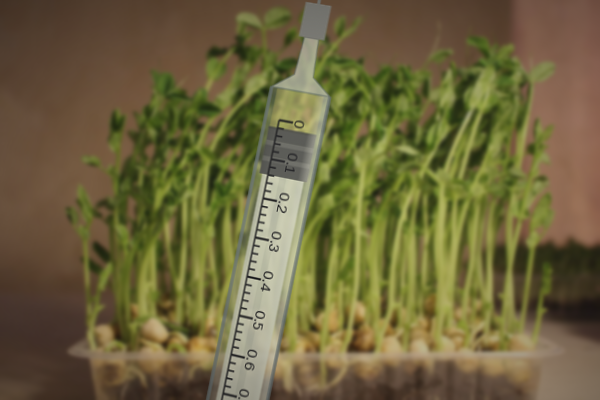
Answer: 0.02mL
